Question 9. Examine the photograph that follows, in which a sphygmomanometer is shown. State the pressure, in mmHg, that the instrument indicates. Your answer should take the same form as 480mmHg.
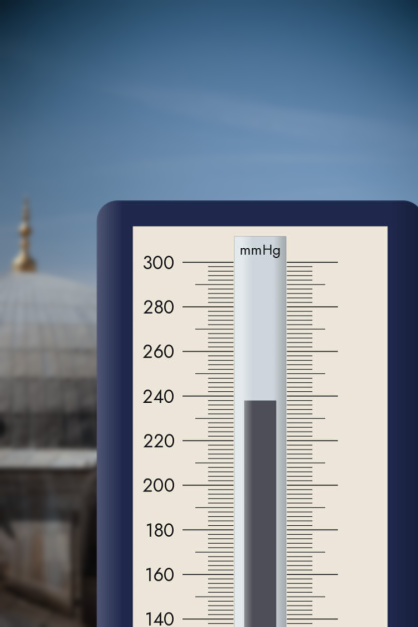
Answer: 238mmHg
